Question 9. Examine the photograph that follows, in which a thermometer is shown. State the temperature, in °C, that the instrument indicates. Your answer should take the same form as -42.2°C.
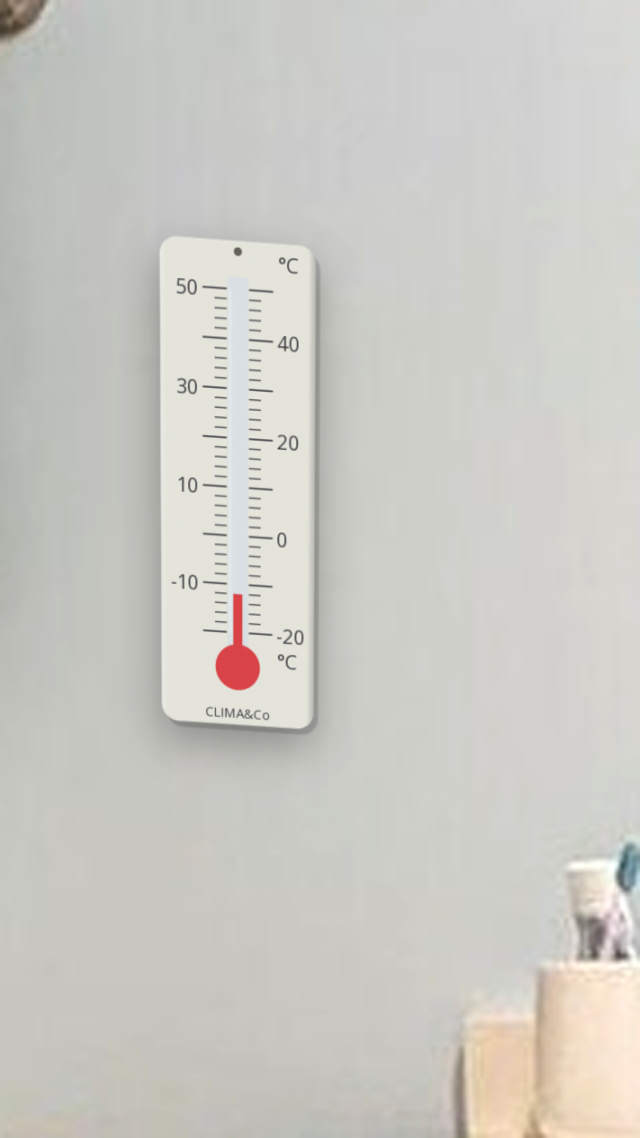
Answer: -12°C
